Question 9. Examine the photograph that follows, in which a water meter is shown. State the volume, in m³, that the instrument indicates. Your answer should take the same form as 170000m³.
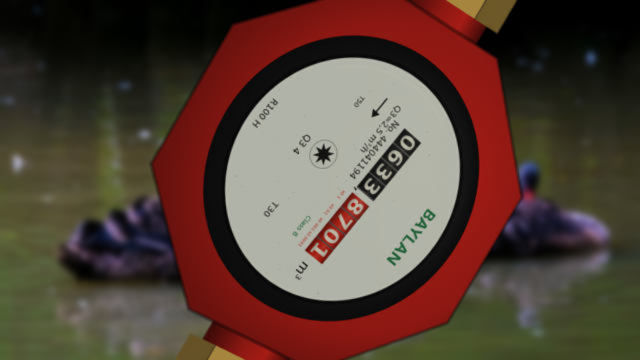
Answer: 633.8701m³
